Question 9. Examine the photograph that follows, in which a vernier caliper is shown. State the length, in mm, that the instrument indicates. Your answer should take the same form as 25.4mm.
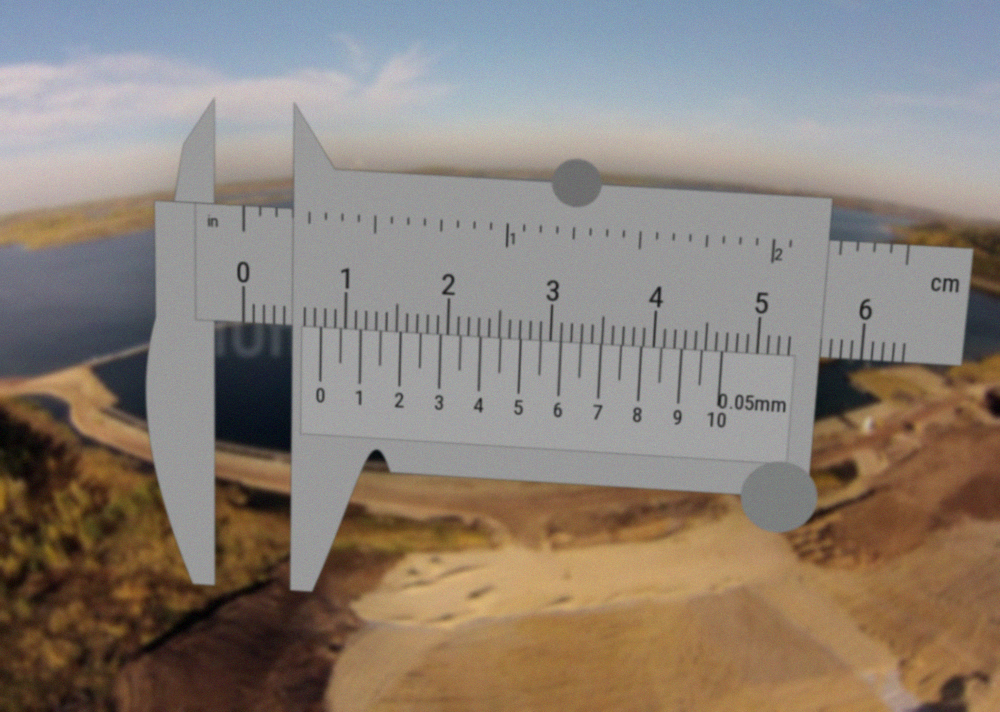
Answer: 7.6mm
